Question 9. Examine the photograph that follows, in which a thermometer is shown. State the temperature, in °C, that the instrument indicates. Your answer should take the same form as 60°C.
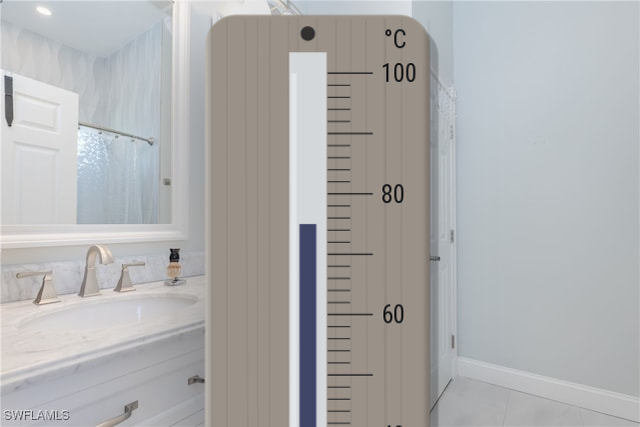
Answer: 75°C
